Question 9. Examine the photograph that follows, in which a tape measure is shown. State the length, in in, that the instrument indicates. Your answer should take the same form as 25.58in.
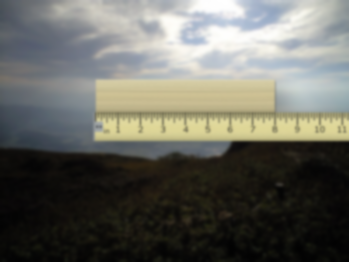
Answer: 8in
